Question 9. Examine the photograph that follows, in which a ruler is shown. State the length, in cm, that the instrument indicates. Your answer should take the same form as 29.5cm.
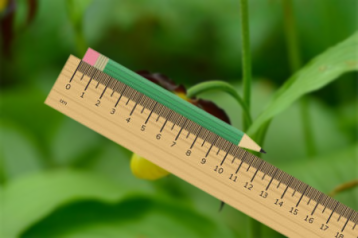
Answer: 12cm
